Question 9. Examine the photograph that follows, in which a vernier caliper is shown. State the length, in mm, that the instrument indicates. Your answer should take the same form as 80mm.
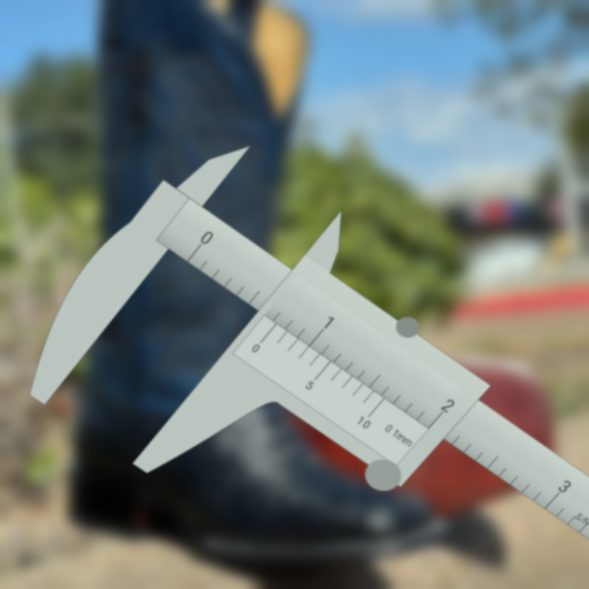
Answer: 7.3mm
